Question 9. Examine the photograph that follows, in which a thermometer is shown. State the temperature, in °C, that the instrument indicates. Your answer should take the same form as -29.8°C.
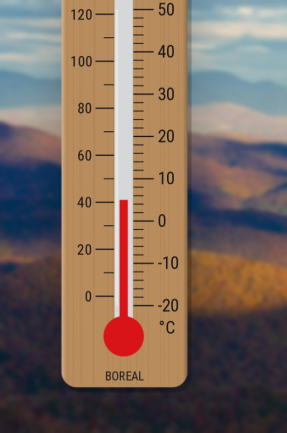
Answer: 5°C
